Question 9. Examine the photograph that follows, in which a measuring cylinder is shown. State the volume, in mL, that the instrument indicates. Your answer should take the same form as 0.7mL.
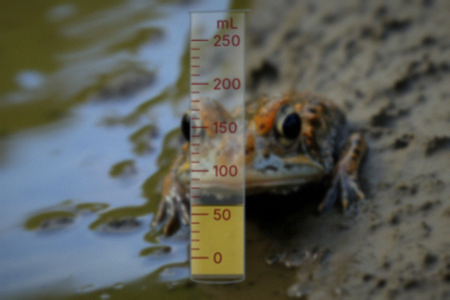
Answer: 60mL
